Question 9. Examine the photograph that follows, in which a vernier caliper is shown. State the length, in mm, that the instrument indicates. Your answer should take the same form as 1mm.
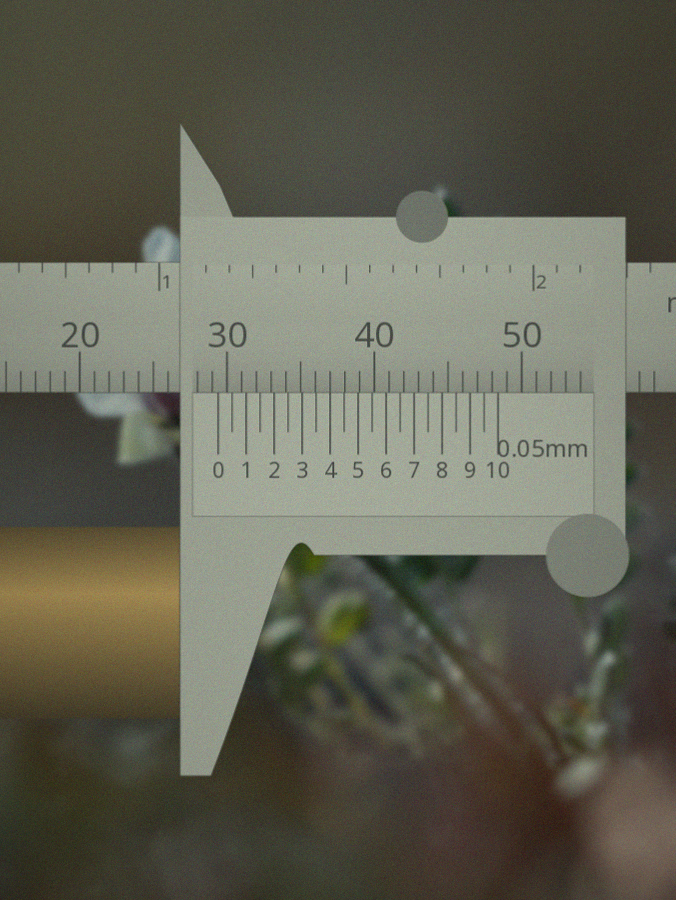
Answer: 29.4mm
